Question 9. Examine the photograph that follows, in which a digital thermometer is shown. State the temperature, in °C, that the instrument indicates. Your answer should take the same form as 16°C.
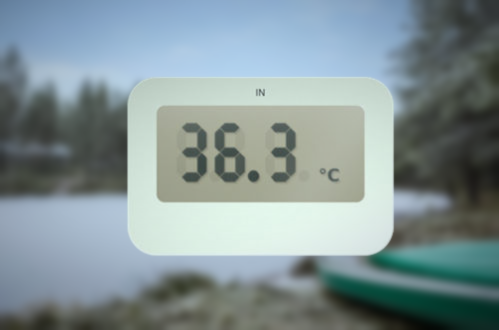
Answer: 36.3°C
